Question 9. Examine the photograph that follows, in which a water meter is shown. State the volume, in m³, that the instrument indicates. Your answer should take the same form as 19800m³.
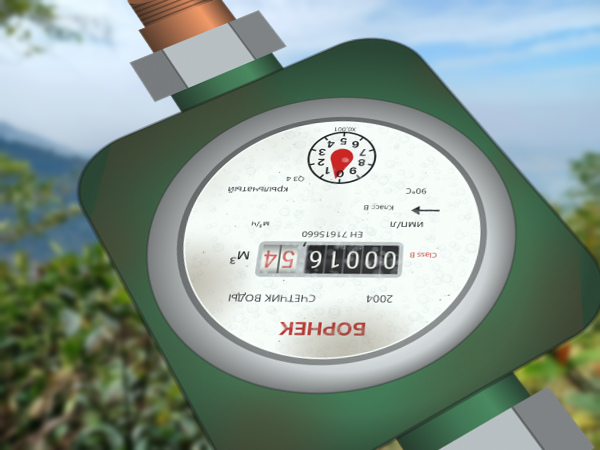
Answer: 16.540m³
